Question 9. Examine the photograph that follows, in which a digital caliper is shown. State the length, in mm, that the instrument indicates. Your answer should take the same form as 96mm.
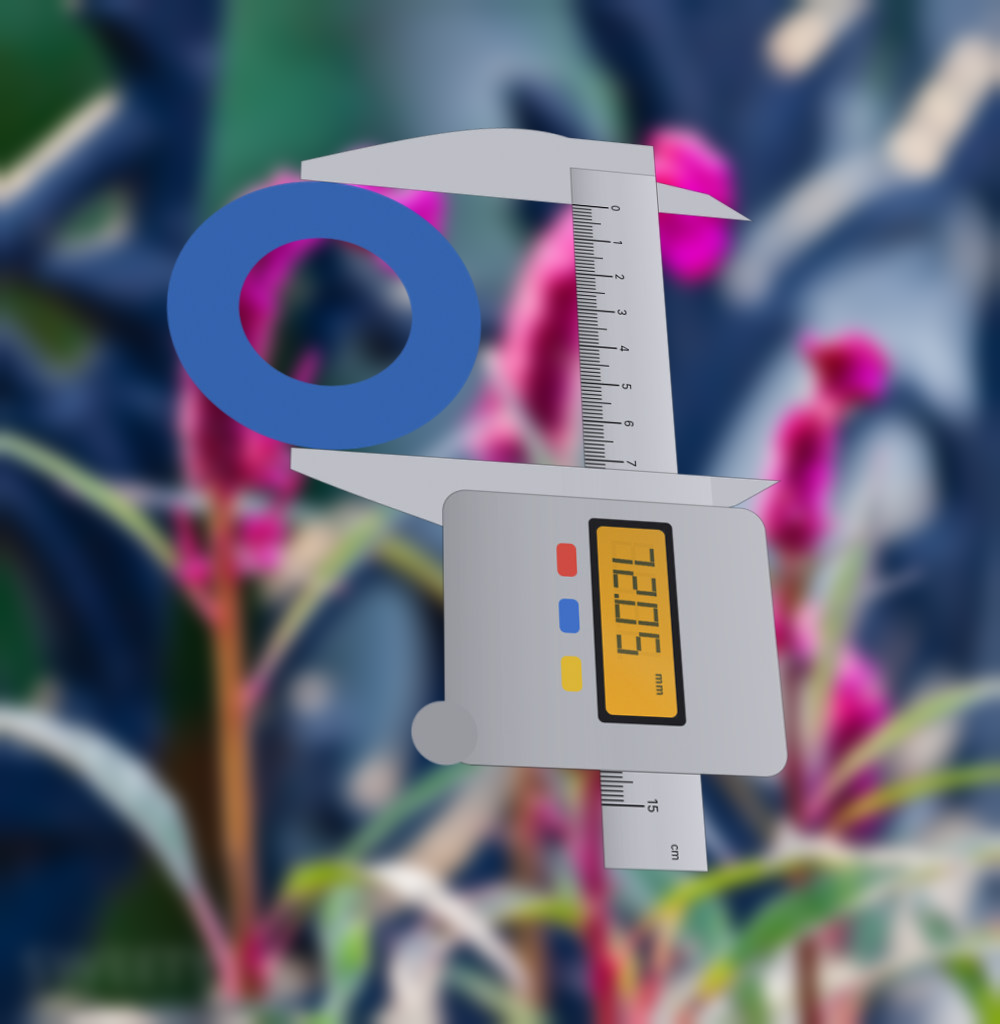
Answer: 72.05mm
